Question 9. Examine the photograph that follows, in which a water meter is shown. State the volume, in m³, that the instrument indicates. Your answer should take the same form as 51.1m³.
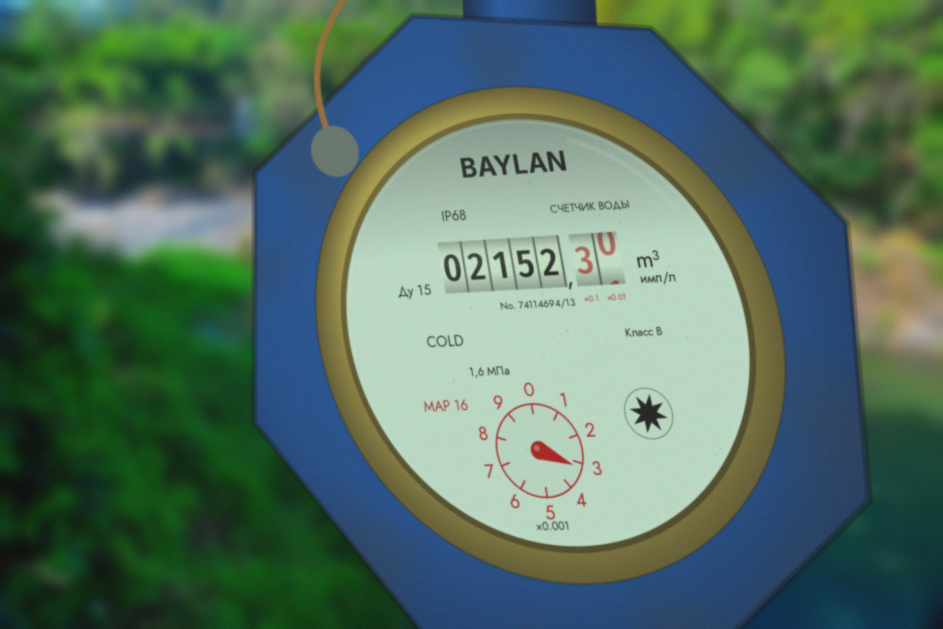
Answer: 2152.303m³
